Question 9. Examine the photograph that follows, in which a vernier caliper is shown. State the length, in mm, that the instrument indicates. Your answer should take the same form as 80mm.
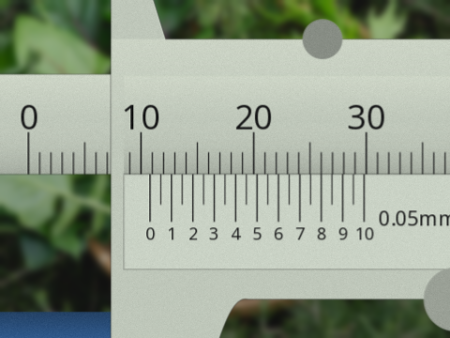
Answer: 10.8mm
